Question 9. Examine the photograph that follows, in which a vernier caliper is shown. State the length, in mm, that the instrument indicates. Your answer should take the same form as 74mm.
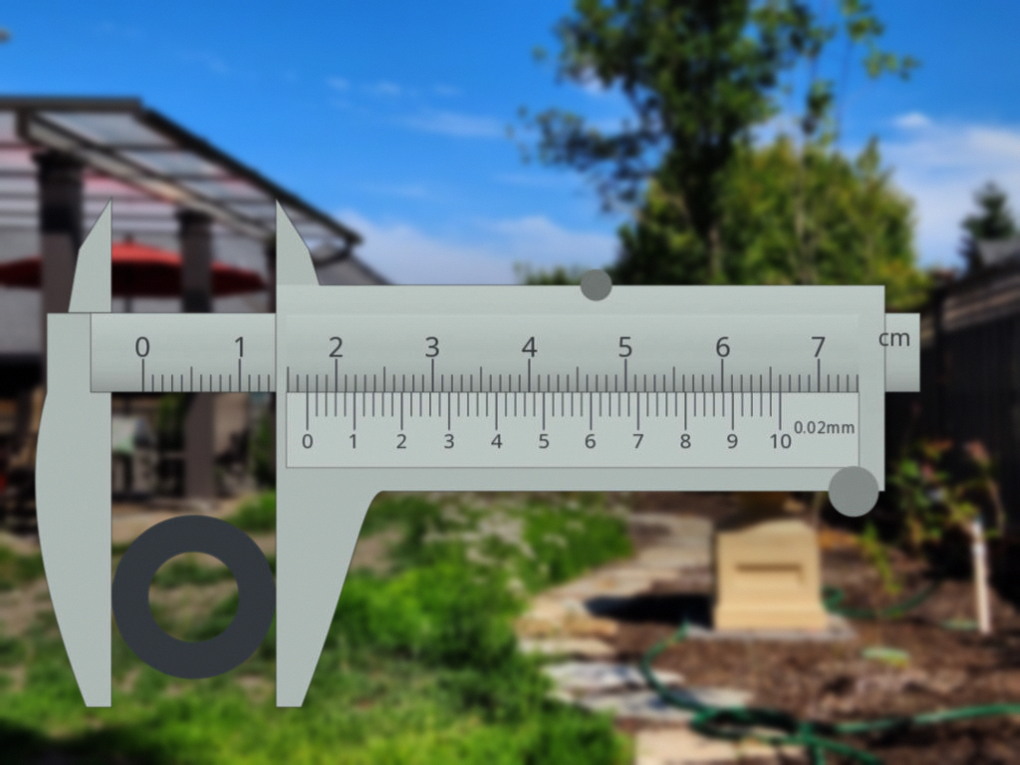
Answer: 17.0mm
